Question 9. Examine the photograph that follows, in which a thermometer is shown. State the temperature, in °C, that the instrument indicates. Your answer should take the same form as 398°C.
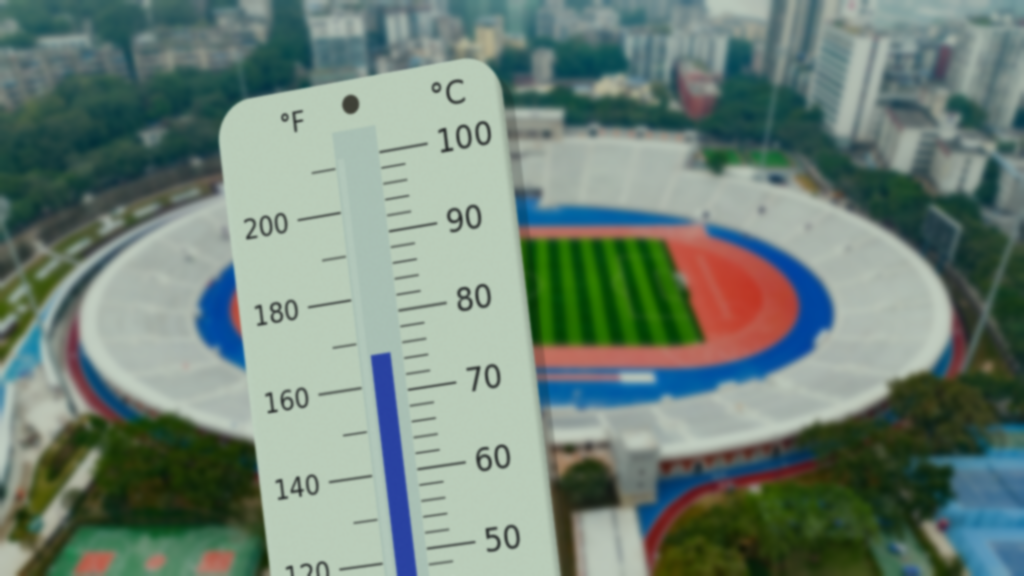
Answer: 75°C
